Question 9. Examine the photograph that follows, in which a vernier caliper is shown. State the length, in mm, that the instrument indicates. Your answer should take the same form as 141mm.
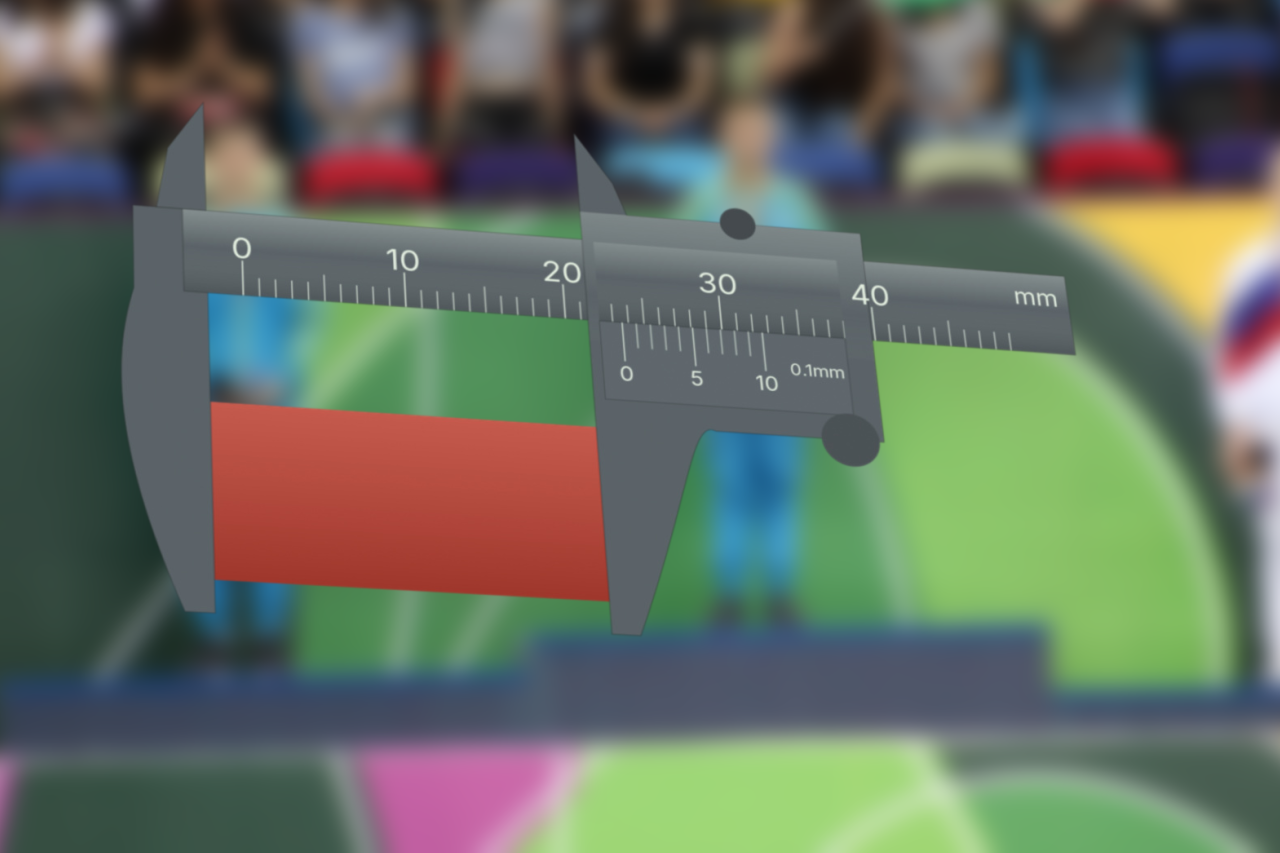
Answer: 23.6mm
